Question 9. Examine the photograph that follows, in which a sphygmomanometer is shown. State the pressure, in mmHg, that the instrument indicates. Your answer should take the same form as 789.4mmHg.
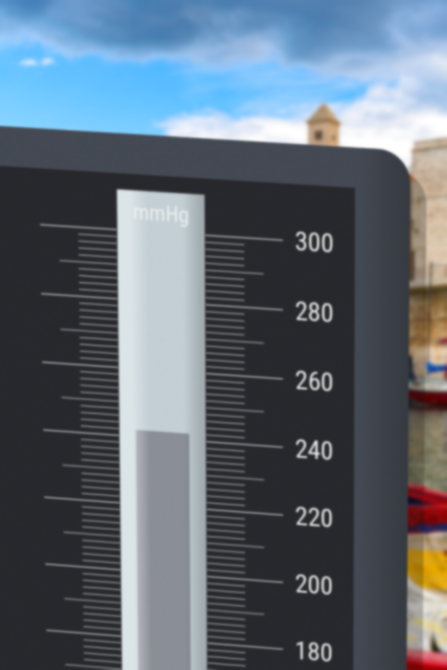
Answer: 242mmHg
